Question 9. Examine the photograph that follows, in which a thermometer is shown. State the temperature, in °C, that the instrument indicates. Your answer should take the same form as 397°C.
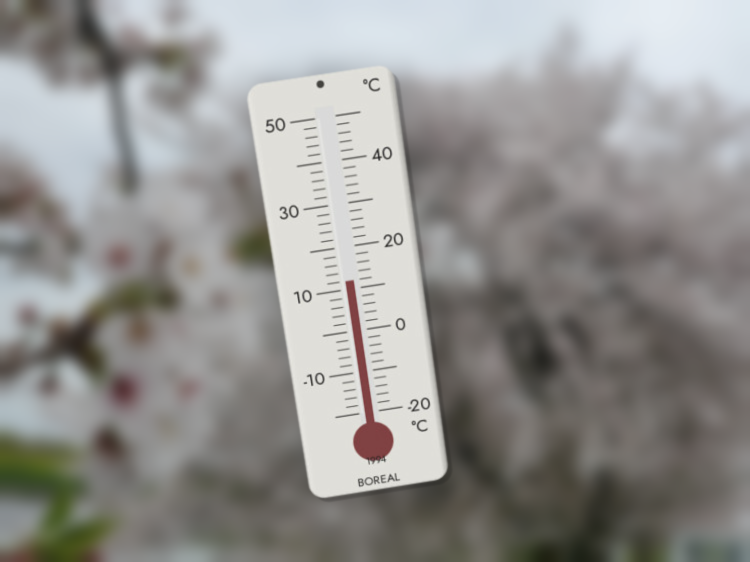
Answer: 12°C
